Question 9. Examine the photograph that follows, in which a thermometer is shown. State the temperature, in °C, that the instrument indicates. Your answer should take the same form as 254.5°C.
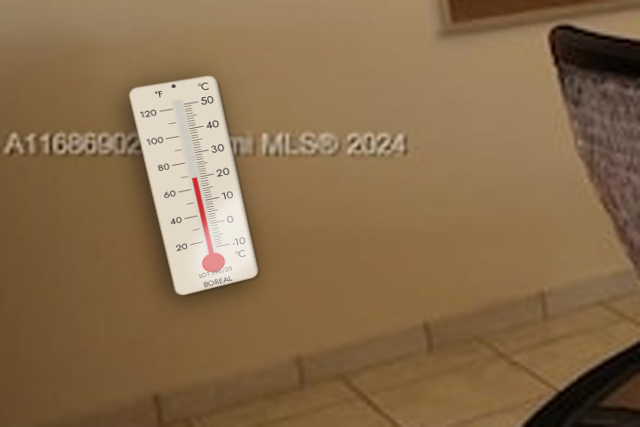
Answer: 20°C
